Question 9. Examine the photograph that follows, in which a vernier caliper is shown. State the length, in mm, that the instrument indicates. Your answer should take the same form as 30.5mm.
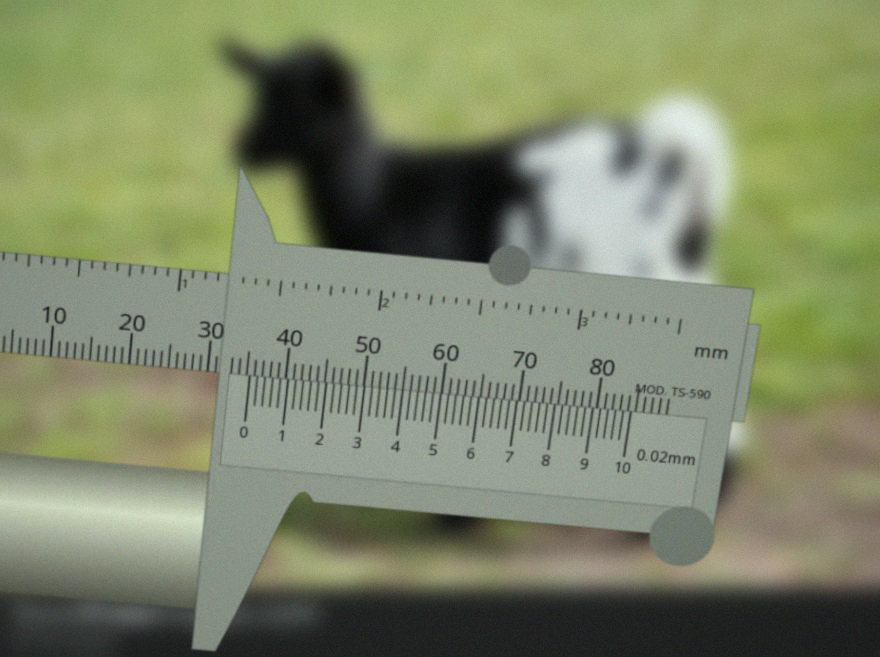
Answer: 35.4mm
